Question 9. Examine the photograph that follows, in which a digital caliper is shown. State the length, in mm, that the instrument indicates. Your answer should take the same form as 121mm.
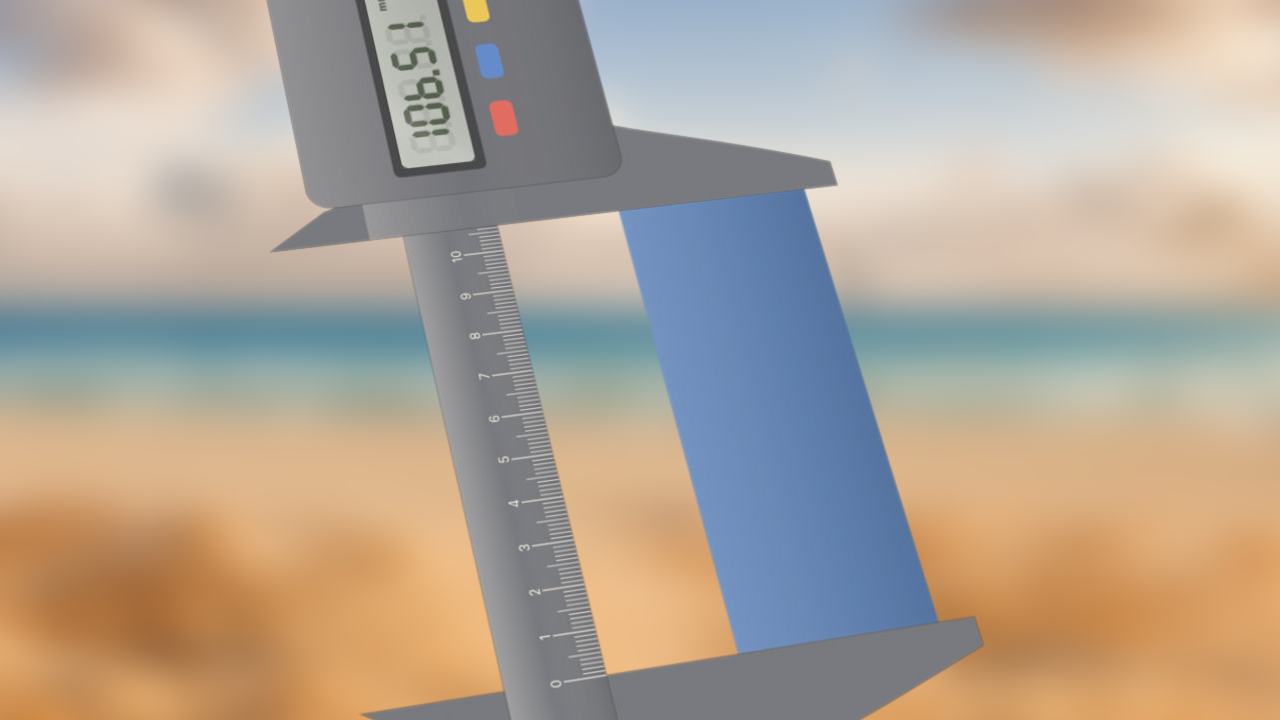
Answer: 106.51mm
